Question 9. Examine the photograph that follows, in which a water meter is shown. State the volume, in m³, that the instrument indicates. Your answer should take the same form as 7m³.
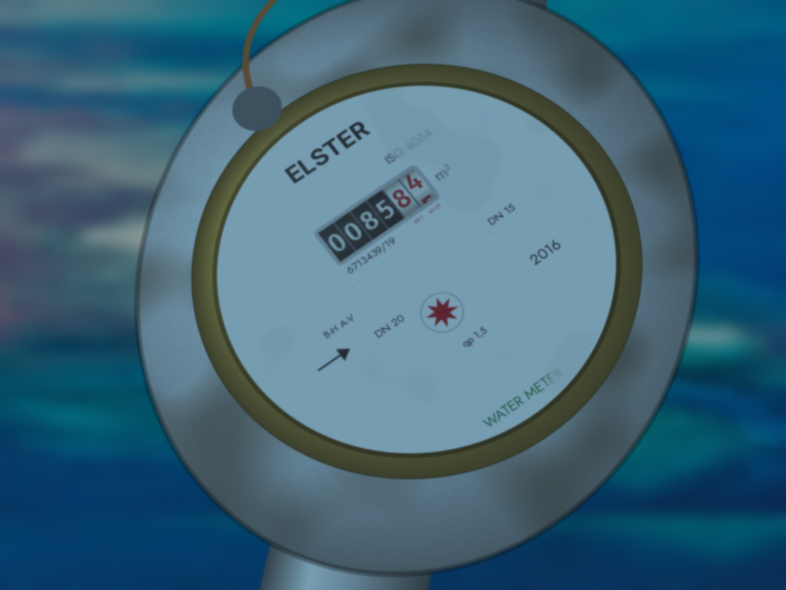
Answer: 85.84m³
